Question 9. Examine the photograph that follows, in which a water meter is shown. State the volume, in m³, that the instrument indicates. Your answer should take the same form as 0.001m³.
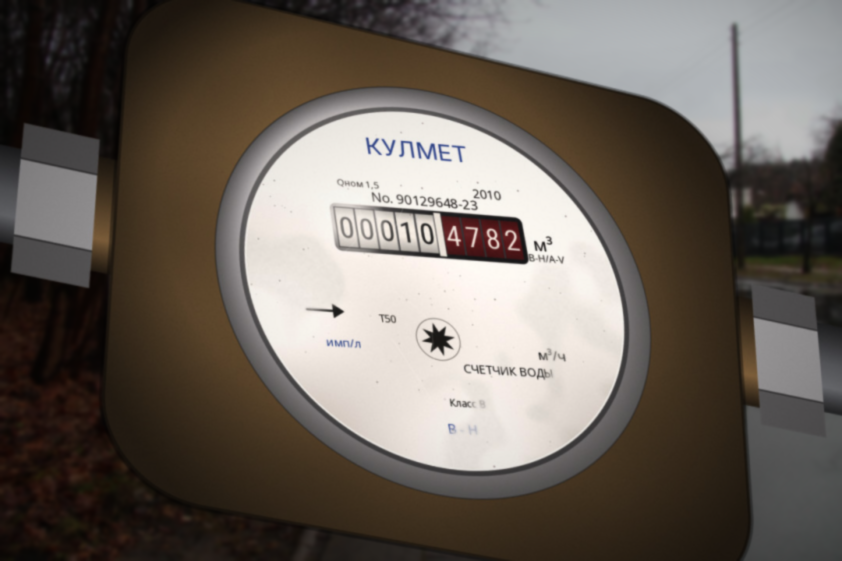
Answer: 10.4782m³
